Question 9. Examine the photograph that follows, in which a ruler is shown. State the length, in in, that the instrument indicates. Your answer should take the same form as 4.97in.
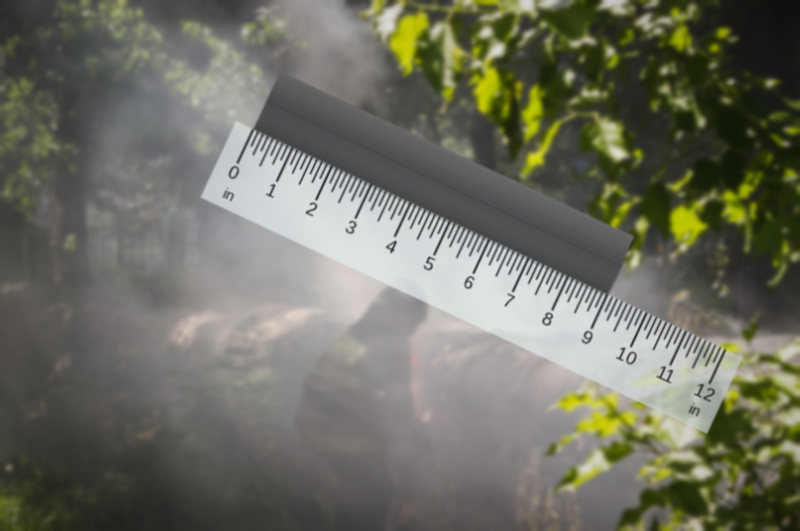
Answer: 9in
